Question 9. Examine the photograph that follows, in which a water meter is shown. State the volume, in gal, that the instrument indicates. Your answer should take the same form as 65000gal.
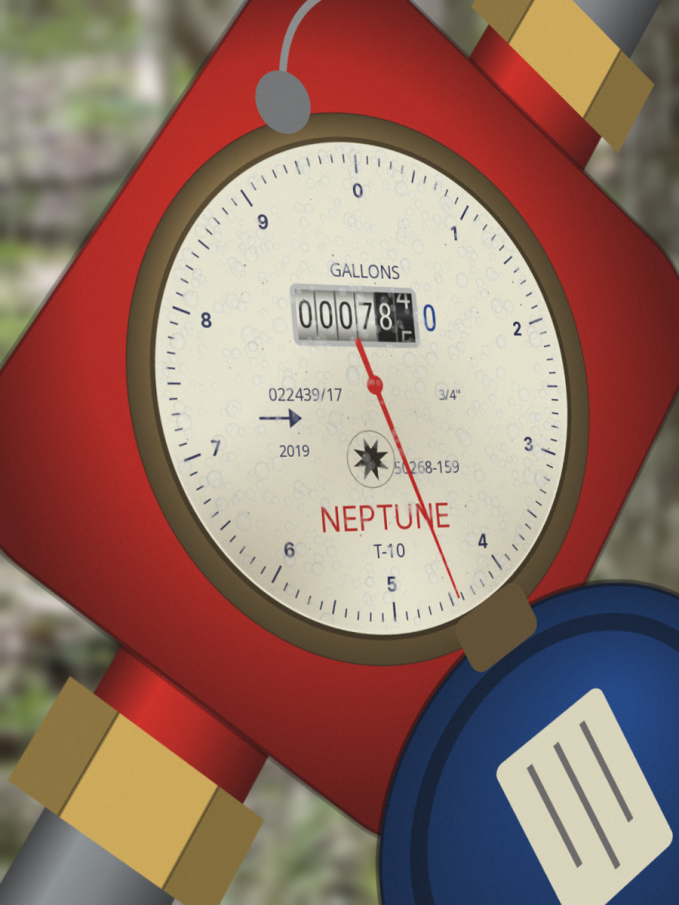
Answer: 7844.4gal
